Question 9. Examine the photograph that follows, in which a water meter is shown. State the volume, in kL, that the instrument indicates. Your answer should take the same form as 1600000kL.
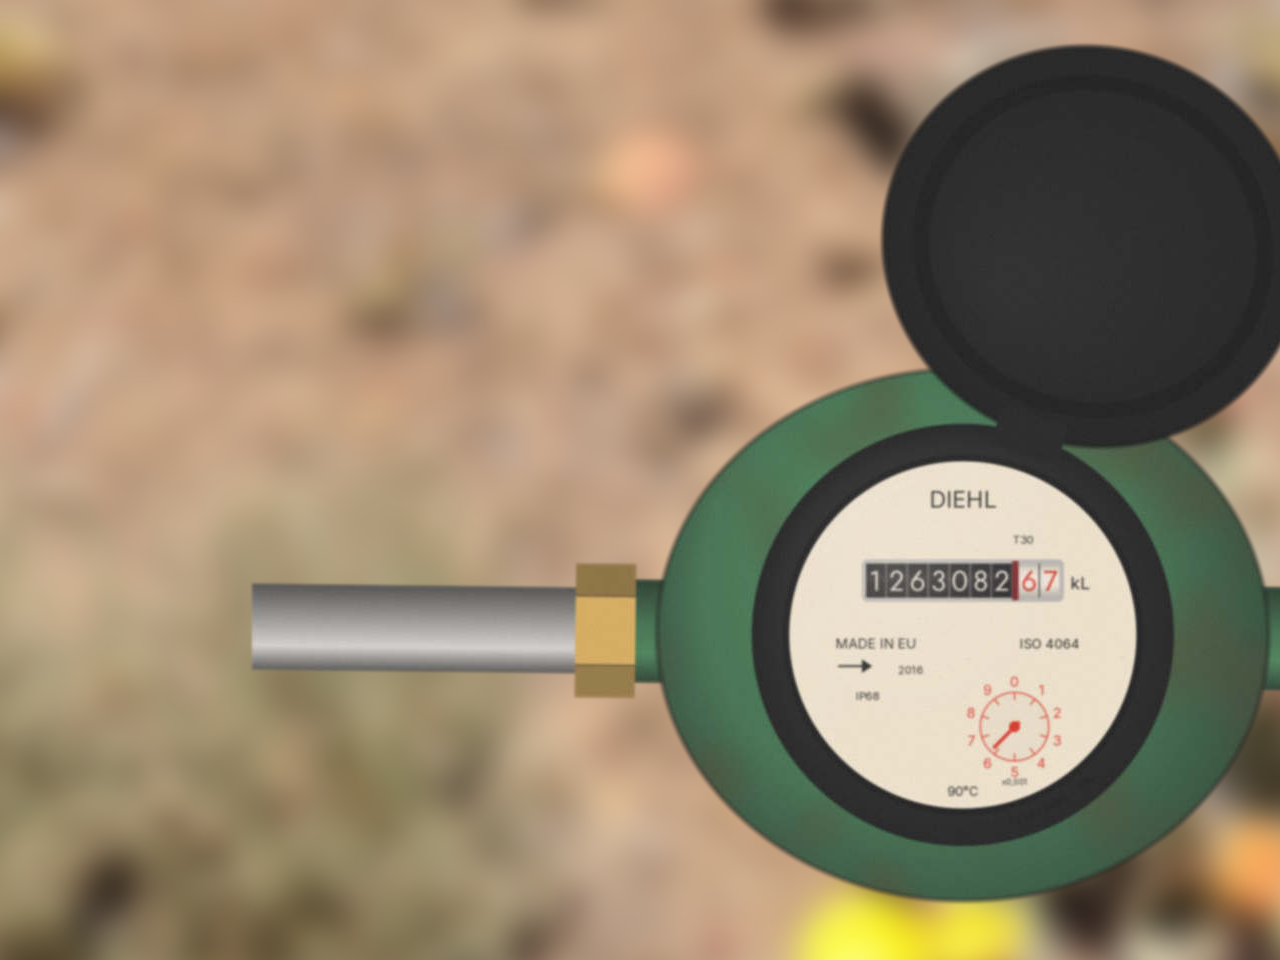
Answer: 1263082.676kL
